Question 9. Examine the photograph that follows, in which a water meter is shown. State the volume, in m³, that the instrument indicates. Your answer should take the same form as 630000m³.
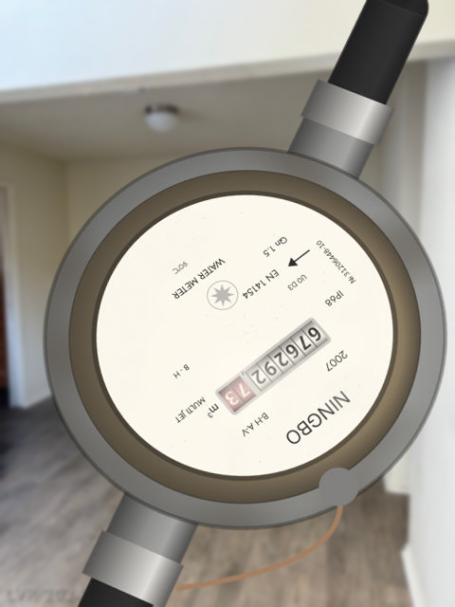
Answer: 676292.73m³
